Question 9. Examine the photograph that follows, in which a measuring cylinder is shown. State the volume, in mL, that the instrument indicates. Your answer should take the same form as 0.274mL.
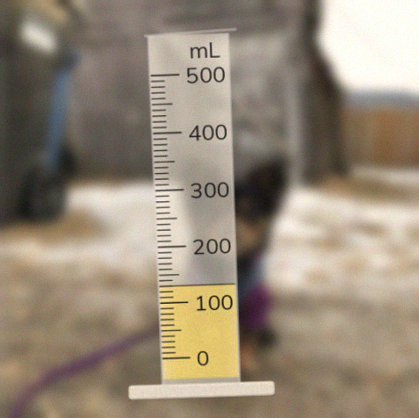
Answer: 130mL
